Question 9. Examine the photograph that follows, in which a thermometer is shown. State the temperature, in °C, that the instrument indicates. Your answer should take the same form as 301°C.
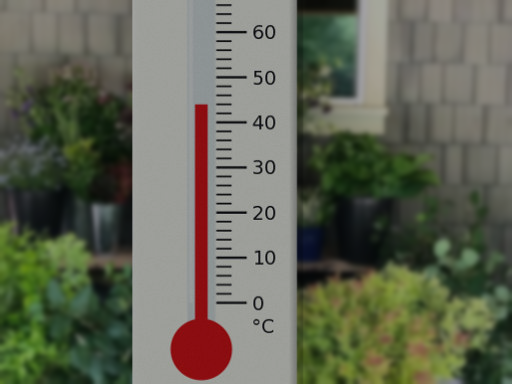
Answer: 44°C
